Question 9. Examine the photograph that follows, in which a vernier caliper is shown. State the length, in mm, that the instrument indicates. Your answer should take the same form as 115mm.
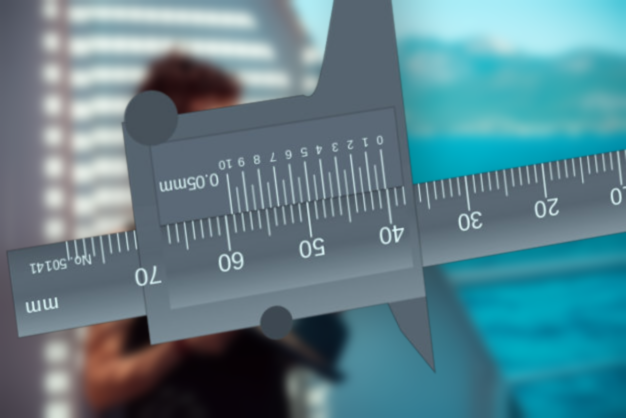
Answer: 40.2mm
